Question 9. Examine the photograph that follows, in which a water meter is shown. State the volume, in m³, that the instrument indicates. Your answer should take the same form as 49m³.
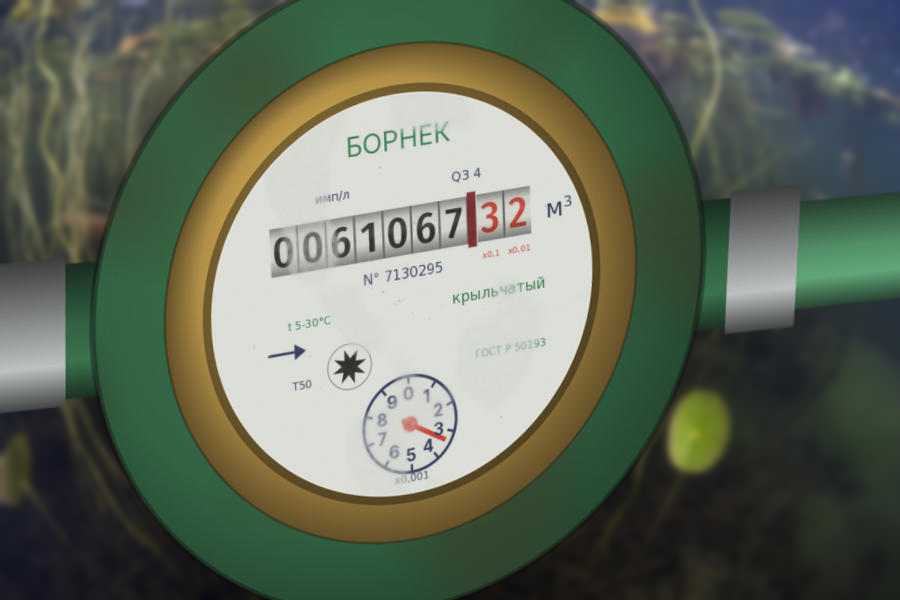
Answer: 61067.323m³
